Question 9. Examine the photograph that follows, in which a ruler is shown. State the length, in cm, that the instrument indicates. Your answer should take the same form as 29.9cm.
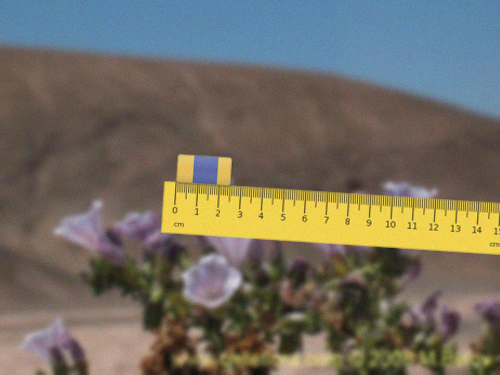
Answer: 2.5cm
